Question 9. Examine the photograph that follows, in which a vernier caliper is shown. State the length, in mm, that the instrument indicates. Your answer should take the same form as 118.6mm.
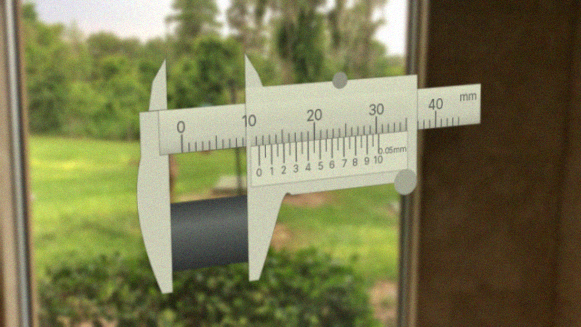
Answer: 11.4mm
